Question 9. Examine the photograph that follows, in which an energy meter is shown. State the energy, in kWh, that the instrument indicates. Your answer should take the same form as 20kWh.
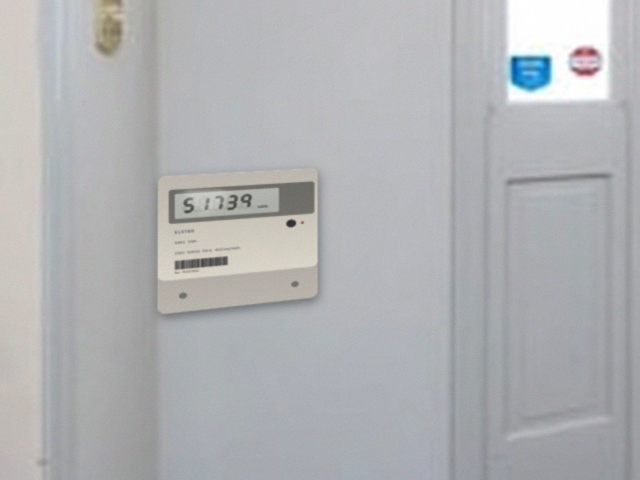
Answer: 51739kWh
